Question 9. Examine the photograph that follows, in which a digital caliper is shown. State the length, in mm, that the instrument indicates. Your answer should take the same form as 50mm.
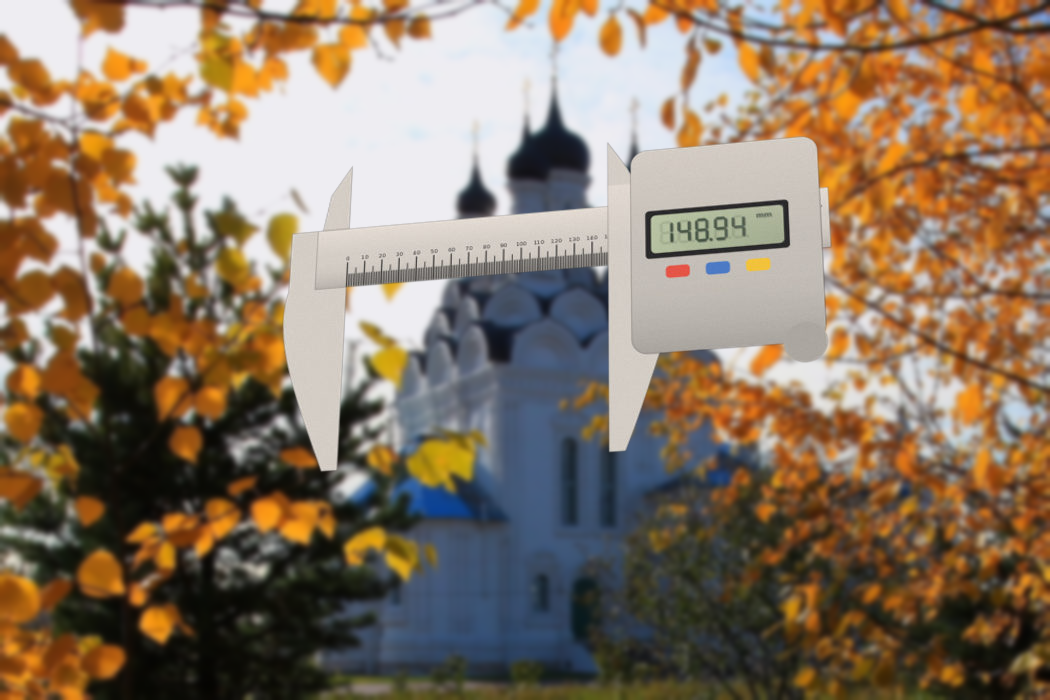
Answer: 148.94mm
